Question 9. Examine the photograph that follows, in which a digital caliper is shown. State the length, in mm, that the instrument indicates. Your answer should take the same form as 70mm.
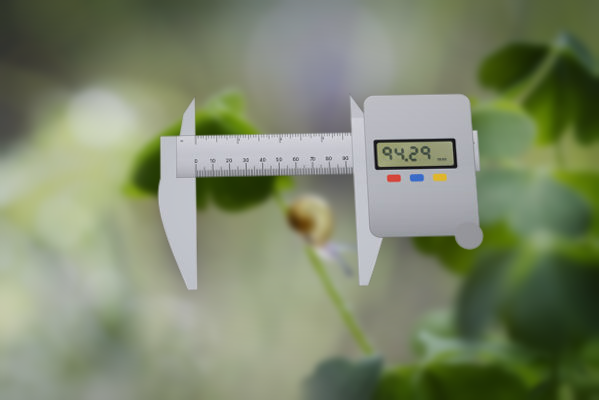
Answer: 94.29mm
